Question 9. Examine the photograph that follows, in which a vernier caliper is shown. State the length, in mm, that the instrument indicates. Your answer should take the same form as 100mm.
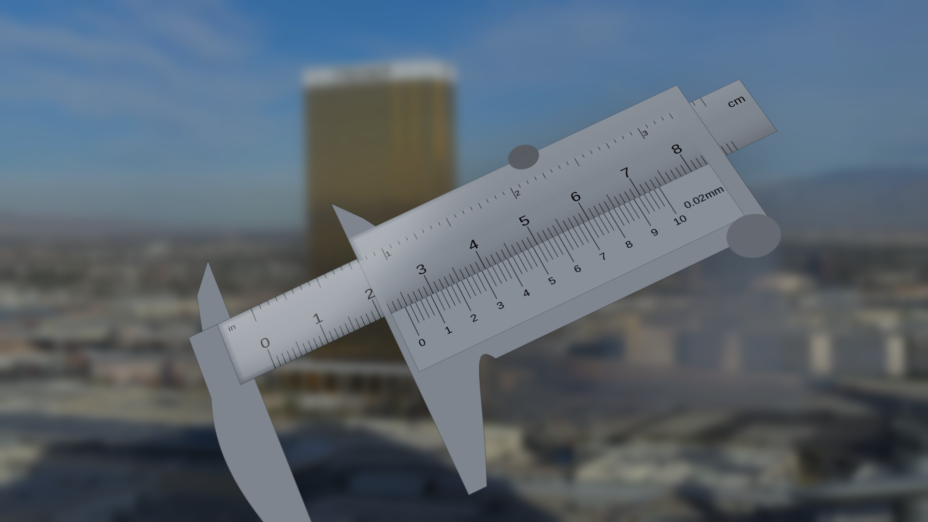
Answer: 24.6mm
